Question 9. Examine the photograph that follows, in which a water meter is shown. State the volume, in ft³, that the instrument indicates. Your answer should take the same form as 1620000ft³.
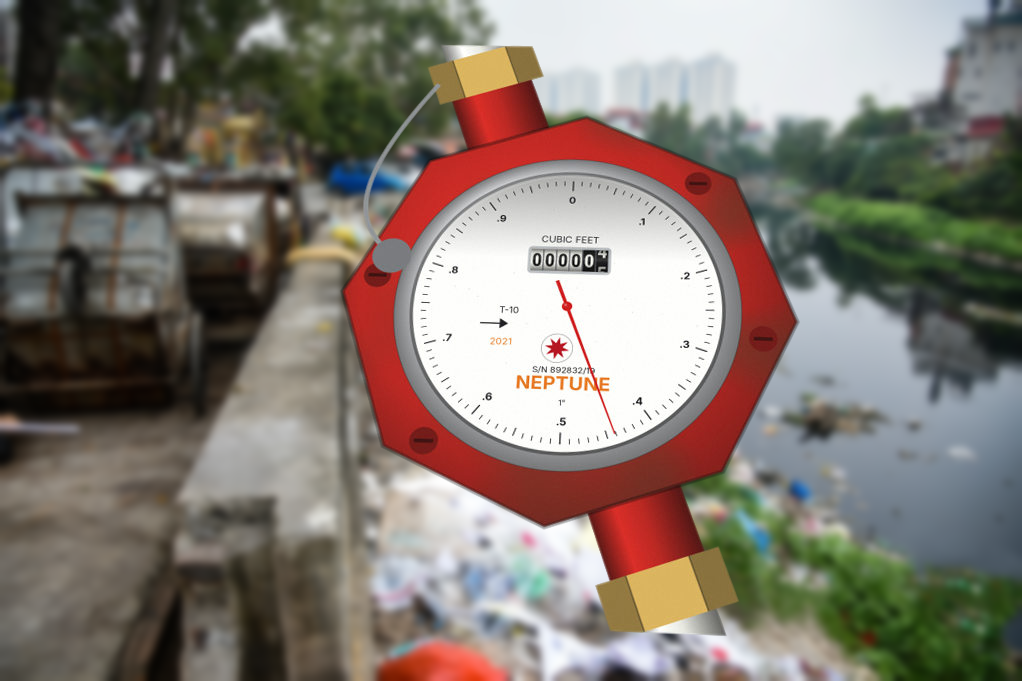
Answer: 4.44ft³
